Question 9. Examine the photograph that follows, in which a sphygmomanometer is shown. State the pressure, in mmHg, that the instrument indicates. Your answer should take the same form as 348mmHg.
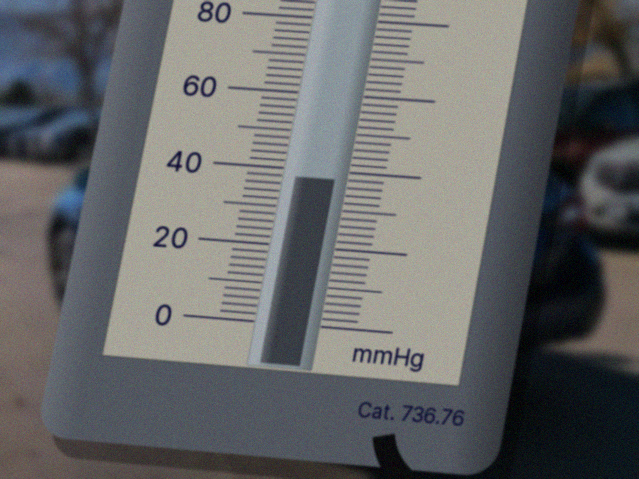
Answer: 38mmHg
